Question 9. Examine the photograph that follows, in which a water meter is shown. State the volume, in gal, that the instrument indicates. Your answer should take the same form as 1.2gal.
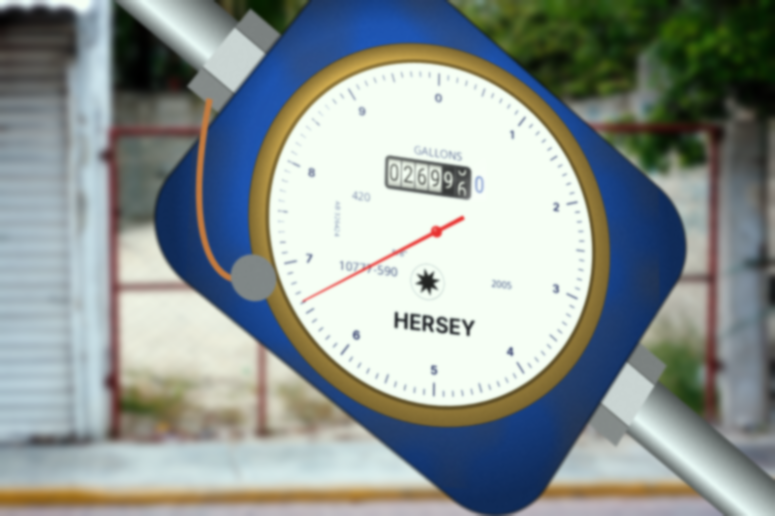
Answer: 269956.6gal
